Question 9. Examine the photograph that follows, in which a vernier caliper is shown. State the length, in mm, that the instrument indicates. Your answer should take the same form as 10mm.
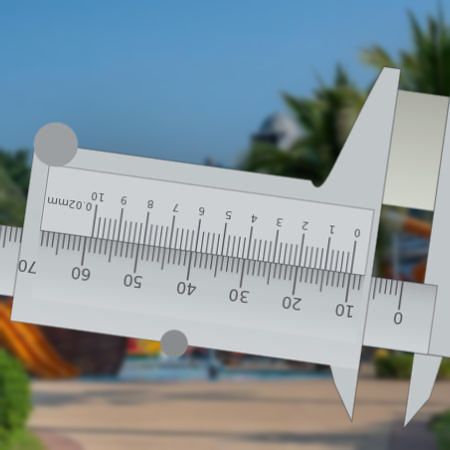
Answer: 9.8mm
